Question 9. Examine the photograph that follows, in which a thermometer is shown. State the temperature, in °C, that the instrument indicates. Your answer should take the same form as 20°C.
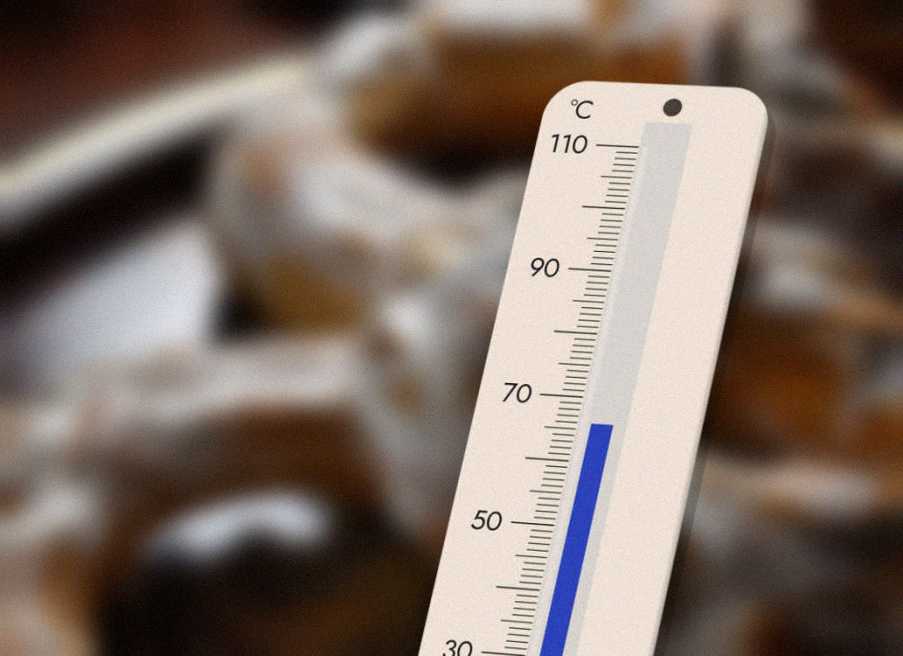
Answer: 66°C
